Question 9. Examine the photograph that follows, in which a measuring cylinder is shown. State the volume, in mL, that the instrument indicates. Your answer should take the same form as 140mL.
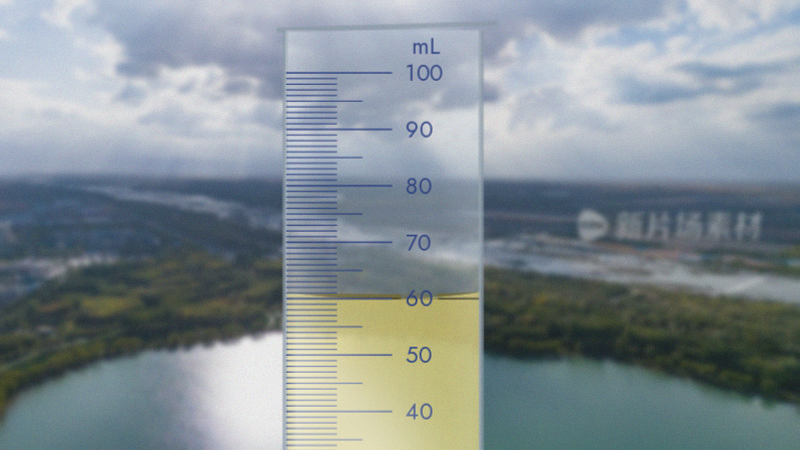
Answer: 60mL
